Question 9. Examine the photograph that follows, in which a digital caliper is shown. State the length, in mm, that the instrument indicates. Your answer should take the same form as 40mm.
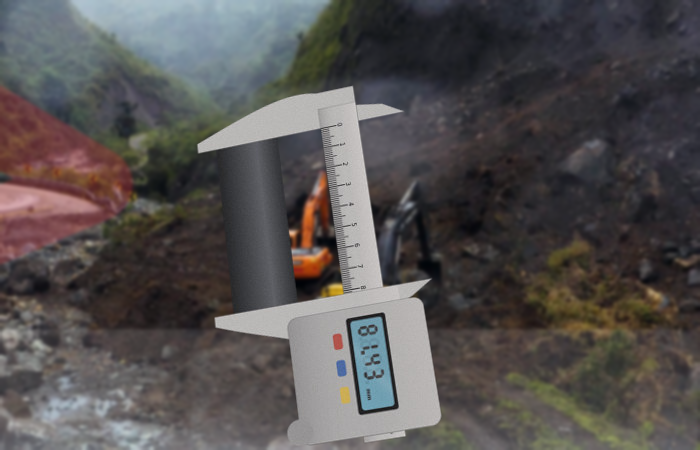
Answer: 81.43mm
